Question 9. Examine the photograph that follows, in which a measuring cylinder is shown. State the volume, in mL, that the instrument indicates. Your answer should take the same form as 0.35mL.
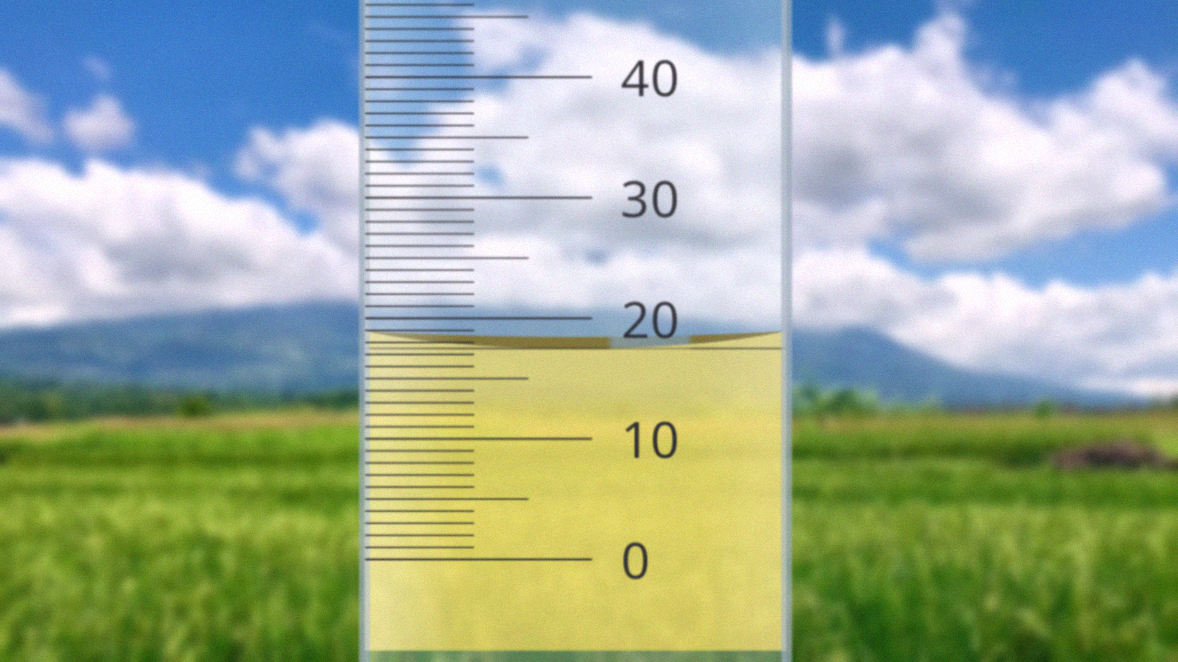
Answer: 17.5mL
